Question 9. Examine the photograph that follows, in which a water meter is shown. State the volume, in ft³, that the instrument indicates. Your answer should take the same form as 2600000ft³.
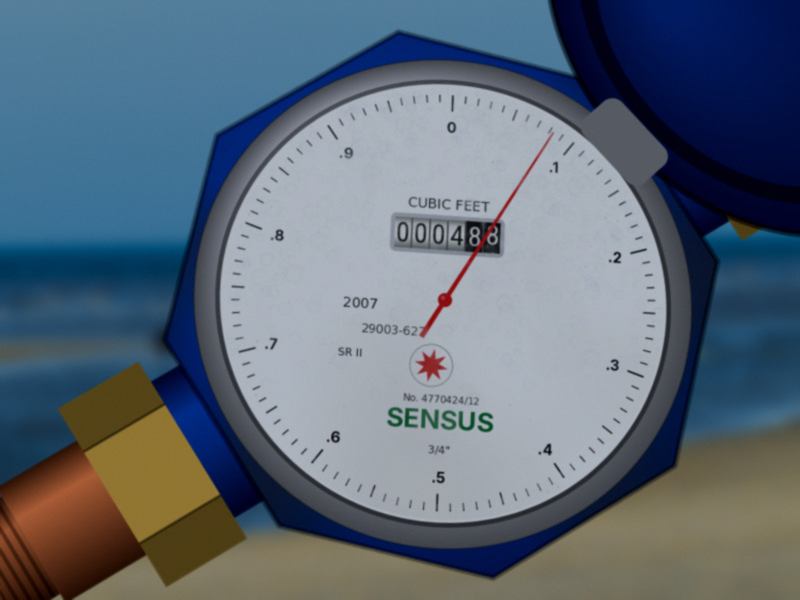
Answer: 488.08ft³
